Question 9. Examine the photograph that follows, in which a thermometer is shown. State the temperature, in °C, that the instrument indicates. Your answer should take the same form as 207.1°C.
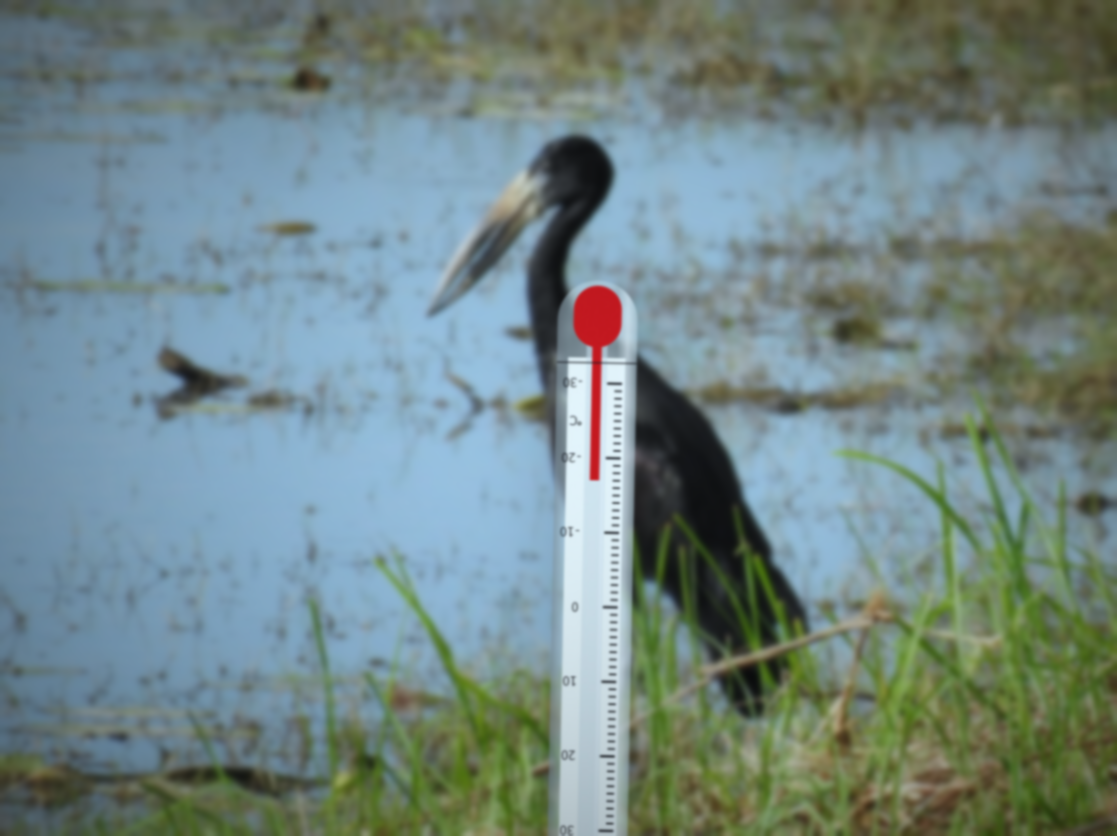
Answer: -17°C
